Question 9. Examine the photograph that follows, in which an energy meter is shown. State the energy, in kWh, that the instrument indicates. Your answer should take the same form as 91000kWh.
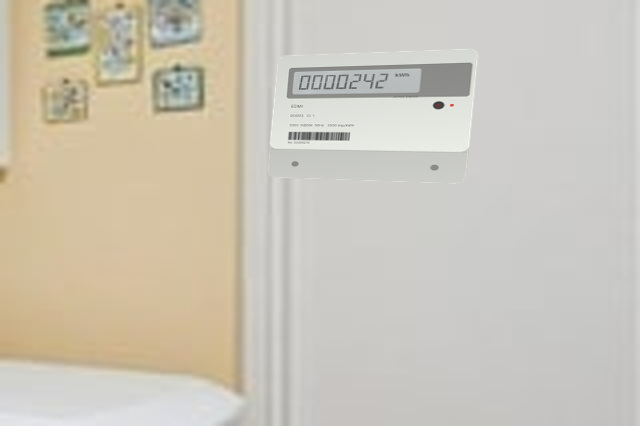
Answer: 242kWh
